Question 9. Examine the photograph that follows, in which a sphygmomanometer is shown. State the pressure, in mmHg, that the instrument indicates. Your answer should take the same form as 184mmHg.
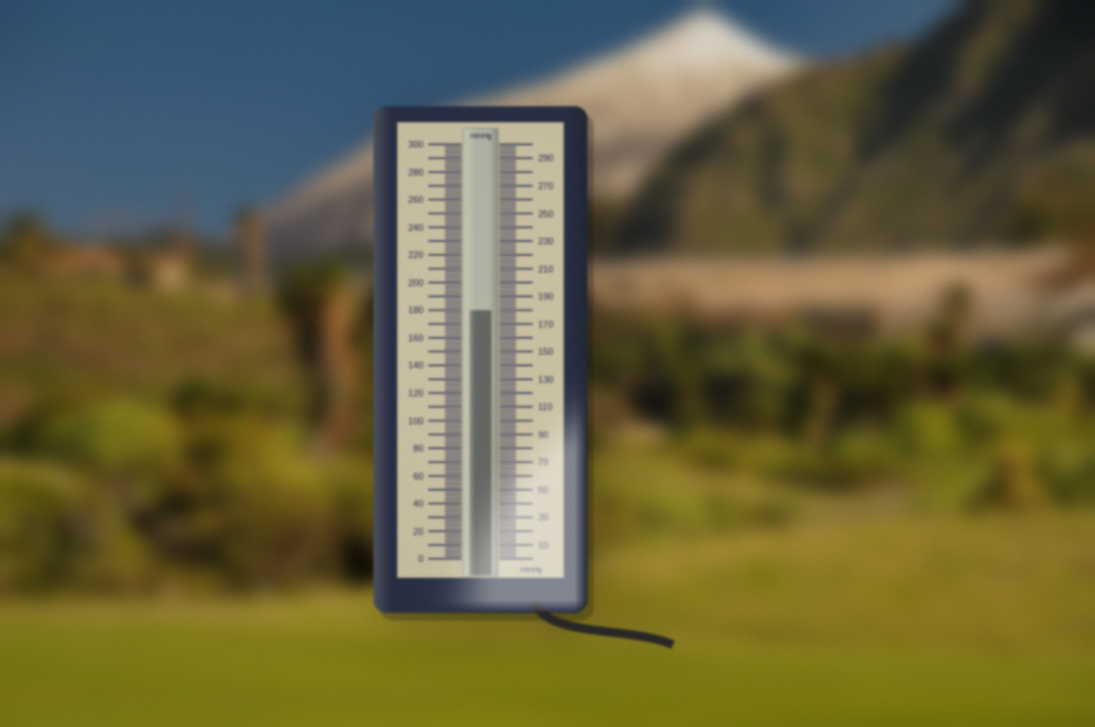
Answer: 180mmHg
